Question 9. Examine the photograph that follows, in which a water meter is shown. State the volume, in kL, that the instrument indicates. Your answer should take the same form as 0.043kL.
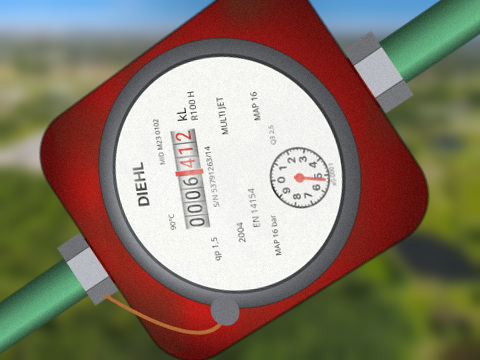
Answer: 6.4125kL
